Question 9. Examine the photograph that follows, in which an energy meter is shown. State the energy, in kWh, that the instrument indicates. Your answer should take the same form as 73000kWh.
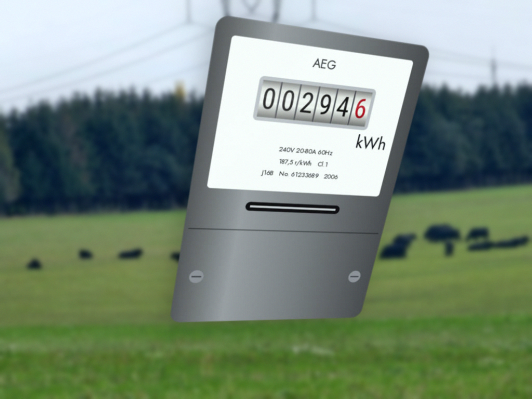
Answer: 294.6kWh
